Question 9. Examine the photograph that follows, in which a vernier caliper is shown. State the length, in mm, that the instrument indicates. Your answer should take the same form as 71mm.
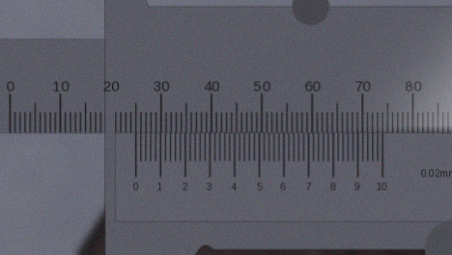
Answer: 25.0mm
